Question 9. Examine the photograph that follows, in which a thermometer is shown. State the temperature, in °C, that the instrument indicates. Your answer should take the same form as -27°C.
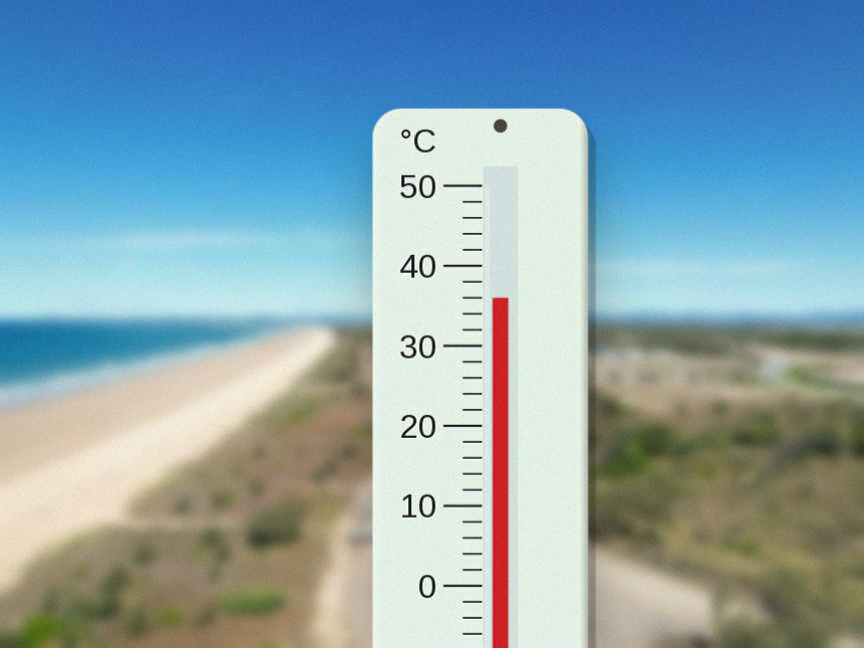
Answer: 36°C
